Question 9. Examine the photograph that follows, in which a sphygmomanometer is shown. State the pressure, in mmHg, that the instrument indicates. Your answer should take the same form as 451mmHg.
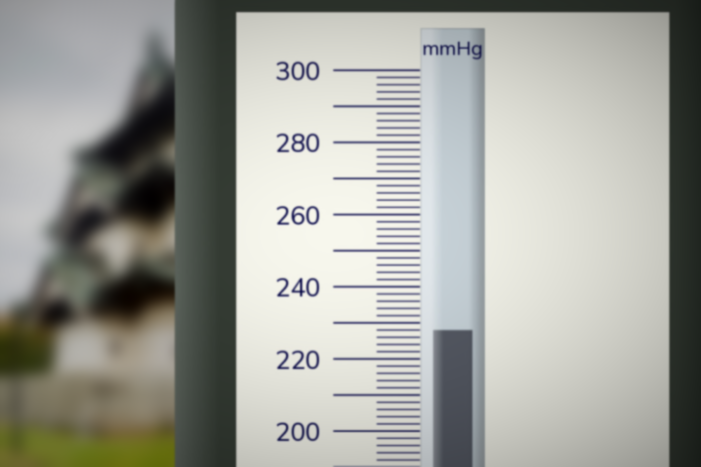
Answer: 228mmHg
